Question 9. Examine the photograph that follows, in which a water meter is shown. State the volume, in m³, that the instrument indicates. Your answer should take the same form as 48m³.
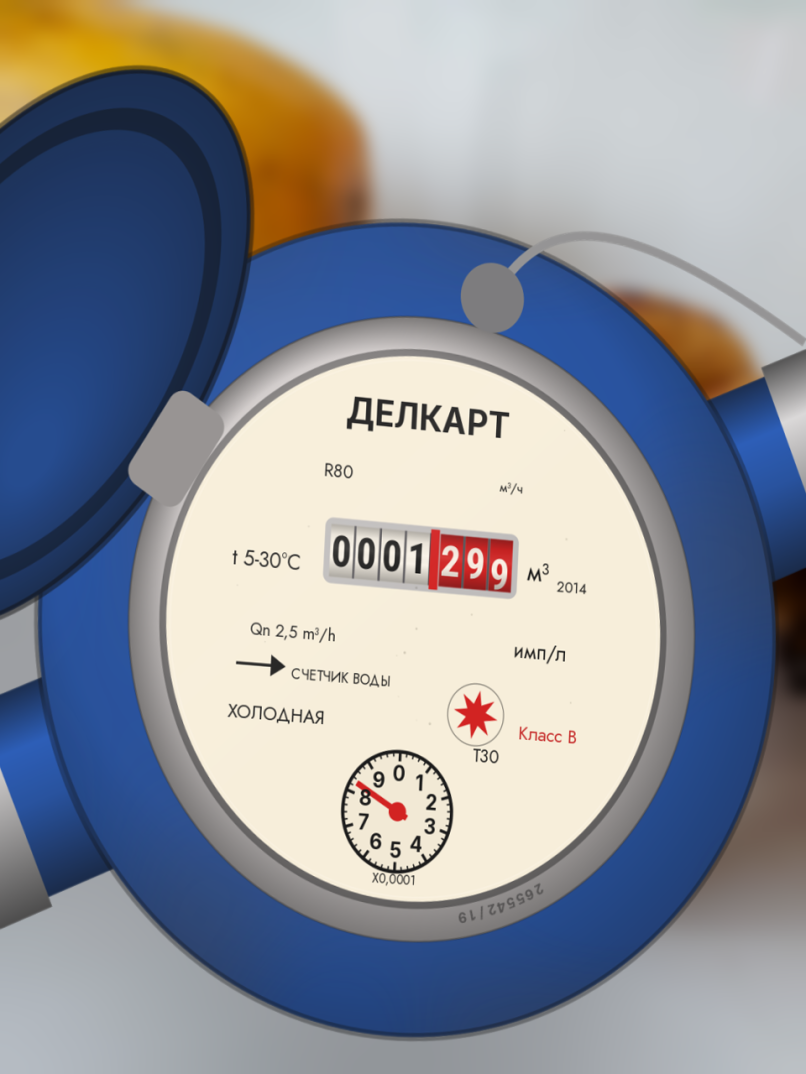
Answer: 1.2988m³
